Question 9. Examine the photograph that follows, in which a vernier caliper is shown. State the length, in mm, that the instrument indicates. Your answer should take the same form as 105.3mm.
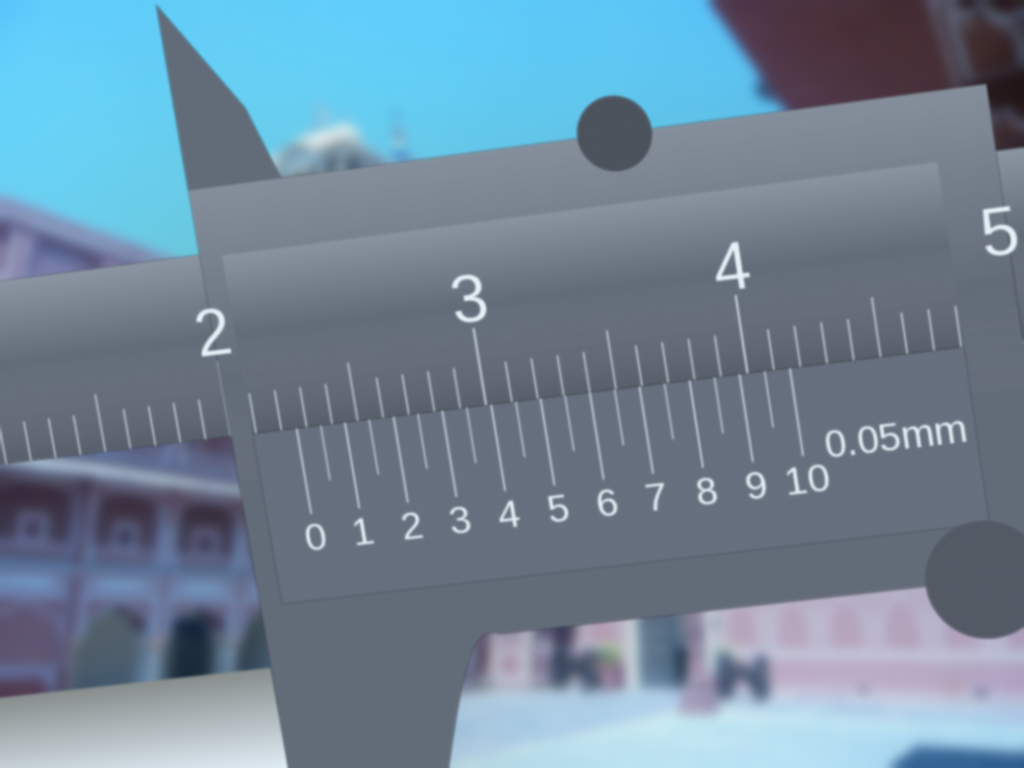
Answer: 22.6mm
